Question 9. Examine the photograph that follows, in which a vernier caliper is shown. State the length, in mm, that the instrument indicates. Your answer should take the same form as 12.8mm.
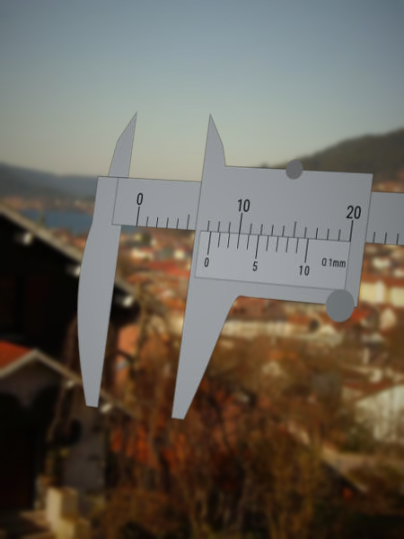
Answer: 7.3mm
